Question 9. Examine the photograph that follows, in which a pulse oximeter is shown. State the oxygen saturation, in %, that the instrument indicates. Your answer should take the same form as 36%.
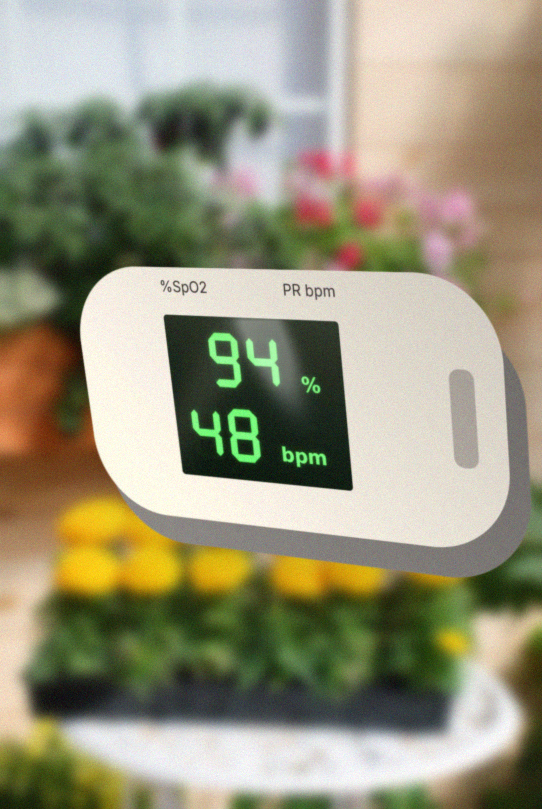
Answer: 94%
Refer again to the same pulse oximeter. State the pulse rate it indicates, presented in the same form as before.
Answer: 48bpm
